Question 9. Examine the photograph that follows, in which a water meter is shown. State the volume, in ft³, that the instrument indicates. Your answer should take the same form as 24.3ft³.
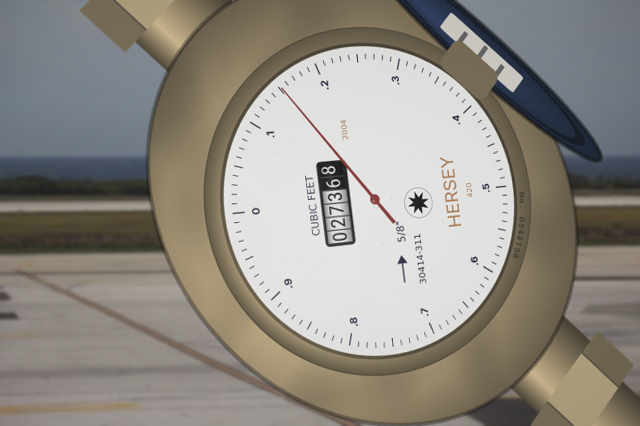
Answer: 27368.15ft³
